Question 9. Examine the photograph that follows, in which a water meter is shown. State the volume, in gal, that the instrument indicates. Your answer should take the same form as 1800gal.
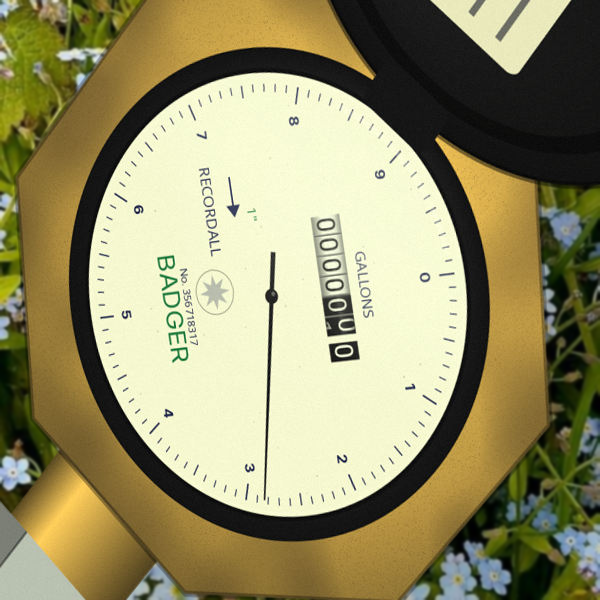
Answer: 2.8gal
